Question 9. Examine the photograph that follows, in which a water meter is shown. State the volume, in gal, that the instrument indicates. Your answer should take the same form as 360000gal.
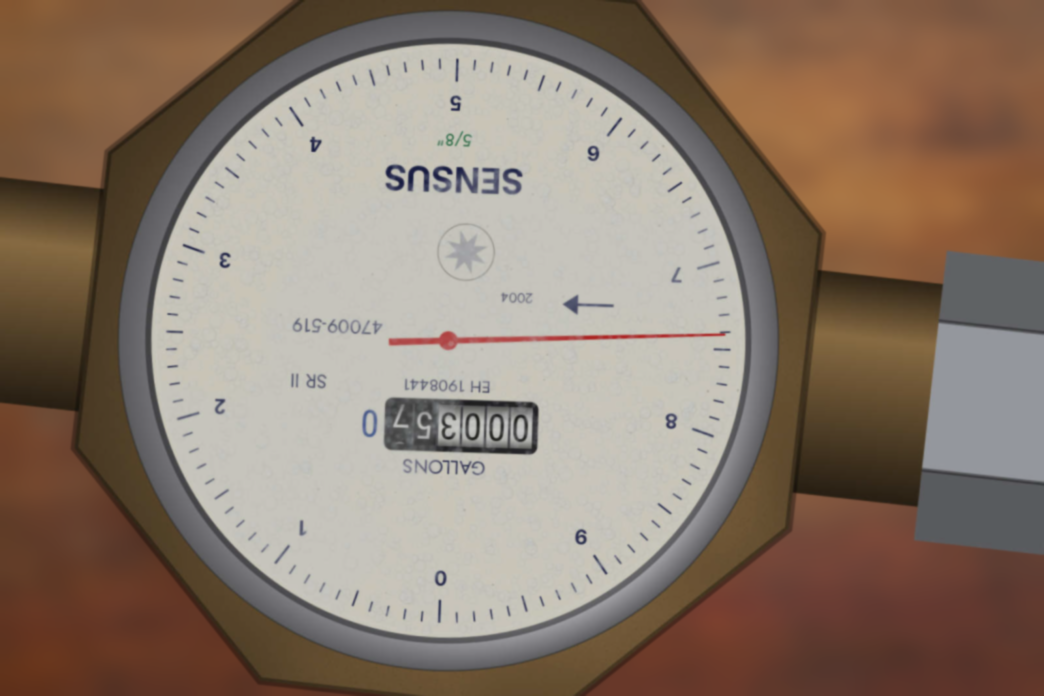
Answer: 3567.4gal
